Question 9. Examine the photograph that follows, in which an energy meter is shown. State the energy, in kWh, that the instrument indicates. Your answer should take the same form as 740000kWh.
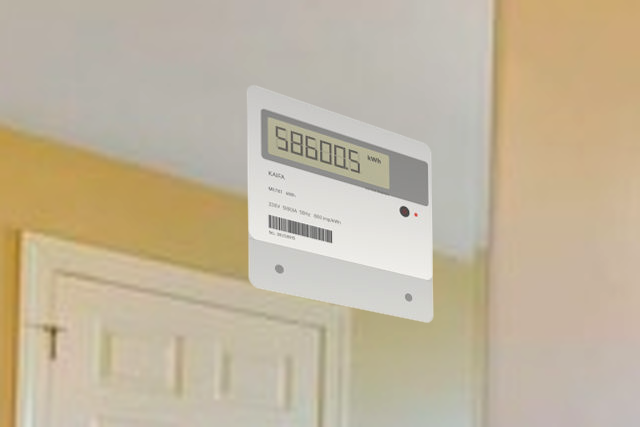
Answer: 58600.5kWh
